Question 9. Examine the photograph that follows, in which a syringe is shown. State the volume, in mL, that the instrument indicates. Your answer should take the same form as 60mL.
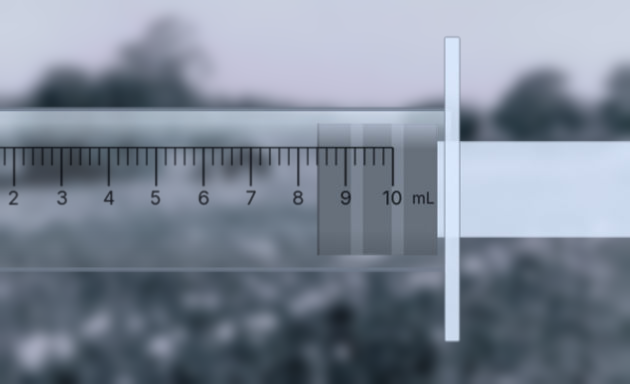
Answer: 8.4mL
